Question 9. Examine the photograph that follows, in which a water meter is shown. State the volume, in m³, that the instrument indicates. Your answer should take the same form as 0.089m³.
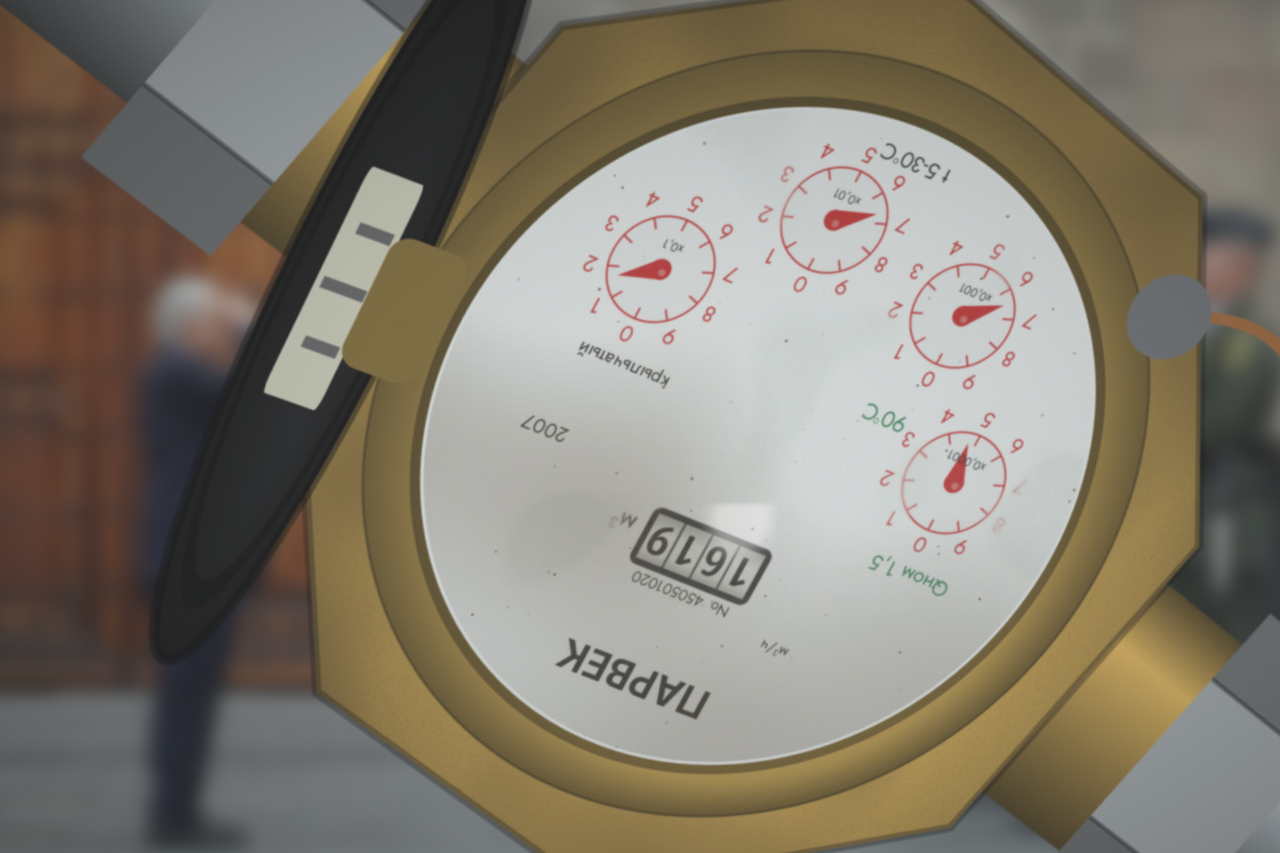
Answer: 1619.1664m³
